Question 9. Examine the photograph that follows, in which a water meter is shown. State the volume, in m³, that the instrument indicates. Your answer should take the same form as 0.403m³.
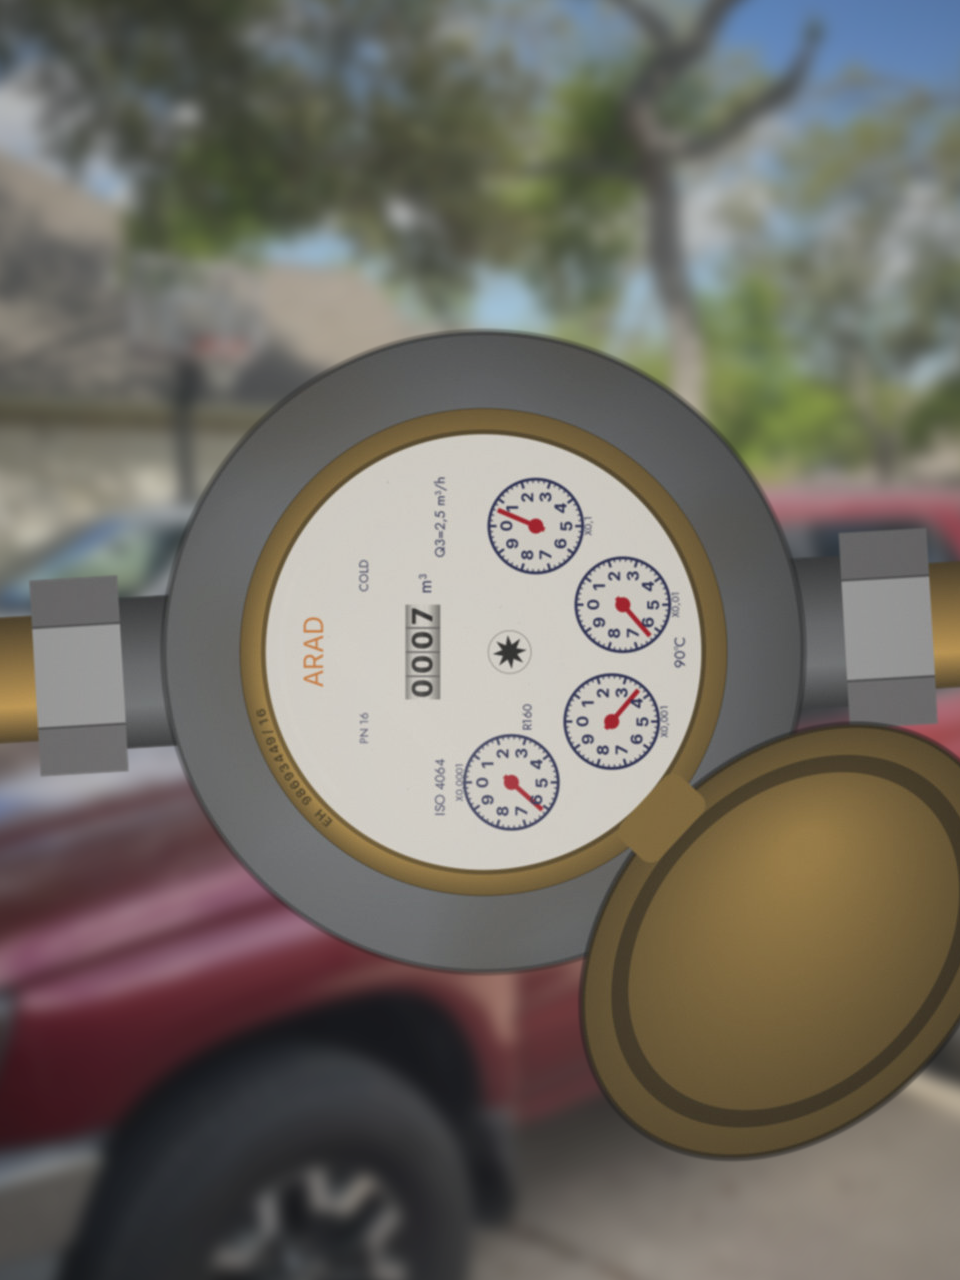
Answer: 7.0636m³
